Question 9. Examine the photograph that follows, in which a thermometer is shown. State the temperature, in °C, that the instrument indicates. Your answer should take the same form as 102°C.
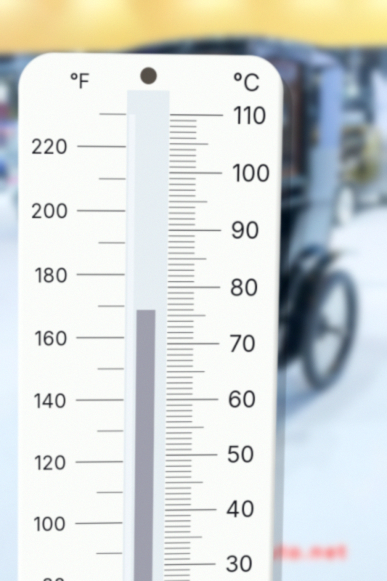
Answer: 76°C
